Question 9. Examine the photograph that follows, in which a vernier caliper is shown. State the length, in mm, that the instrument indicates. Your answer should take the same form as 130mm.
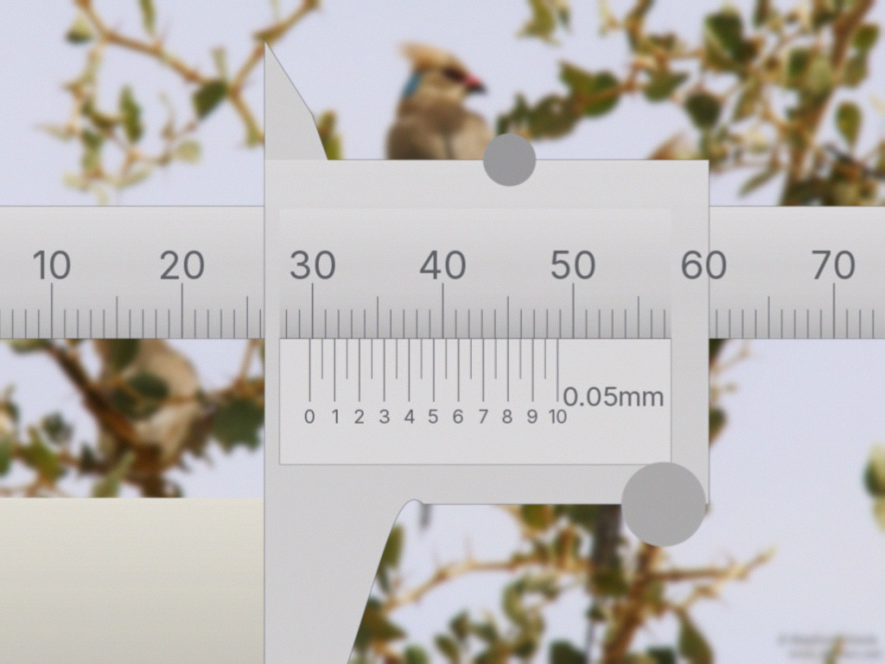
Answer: 29.8mm
